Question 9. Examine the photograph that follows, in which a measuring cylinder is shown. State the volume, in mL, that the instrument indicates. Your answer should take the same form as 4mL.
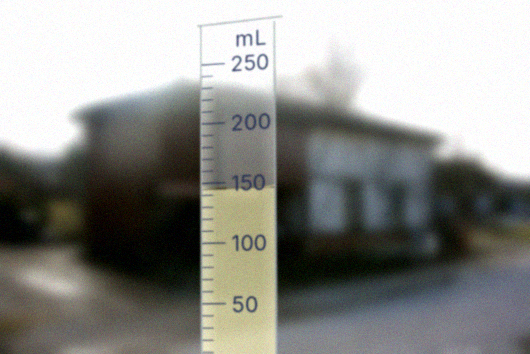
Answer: 145mL
